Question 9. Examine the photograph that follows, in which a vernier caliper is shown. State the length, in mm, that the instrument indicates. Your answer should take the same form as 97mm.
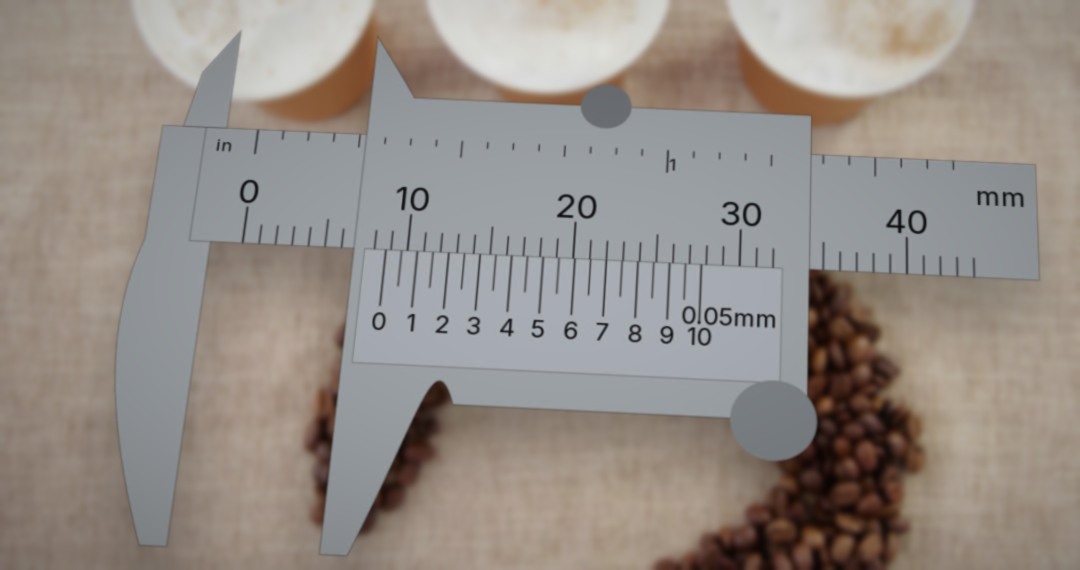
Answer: 8.7mm
